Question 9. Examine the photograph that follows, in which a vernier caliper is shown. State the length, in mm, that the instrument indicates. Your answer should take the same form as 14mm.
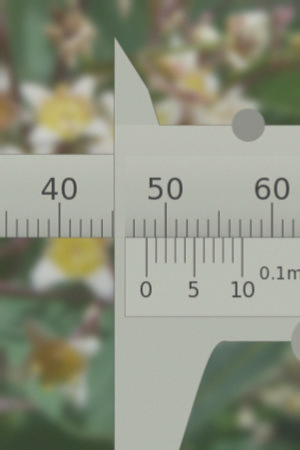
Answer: 48.2mm
